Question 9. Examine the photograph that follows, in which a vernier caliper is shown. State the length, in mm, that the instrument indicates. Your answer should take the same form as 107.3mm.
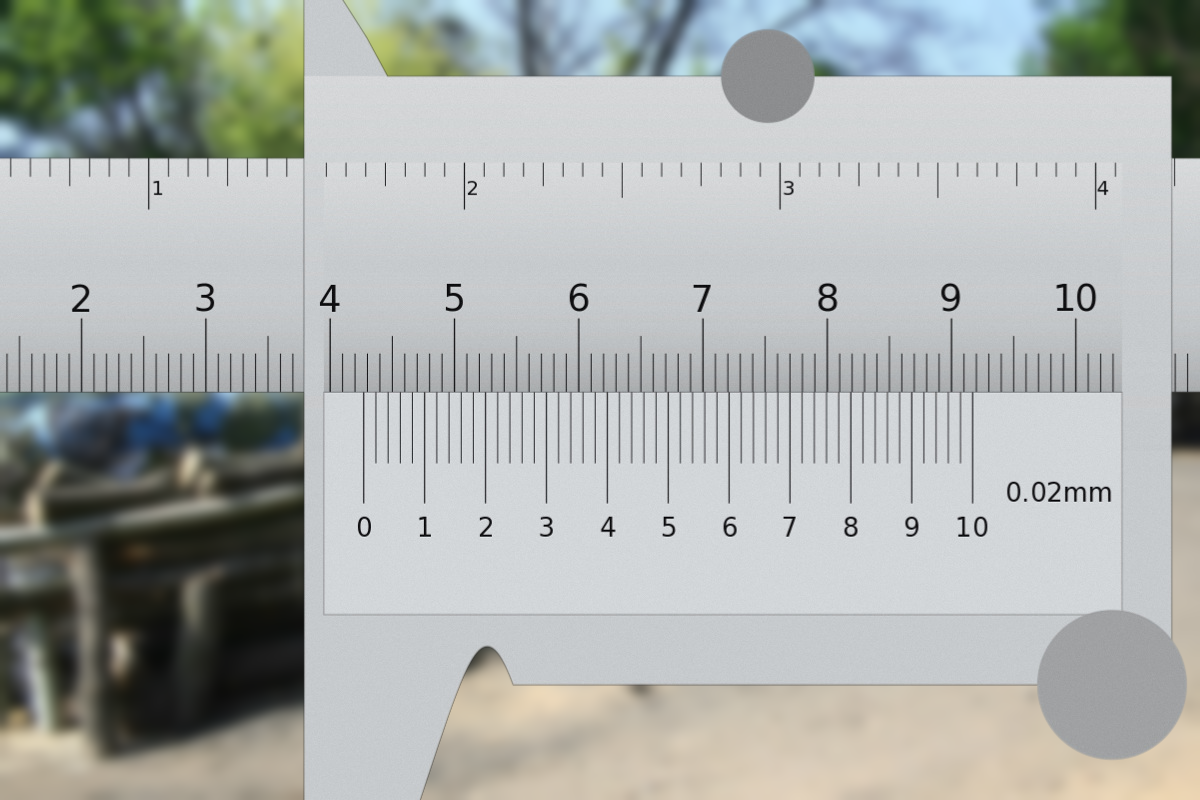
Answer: 42.7mm
